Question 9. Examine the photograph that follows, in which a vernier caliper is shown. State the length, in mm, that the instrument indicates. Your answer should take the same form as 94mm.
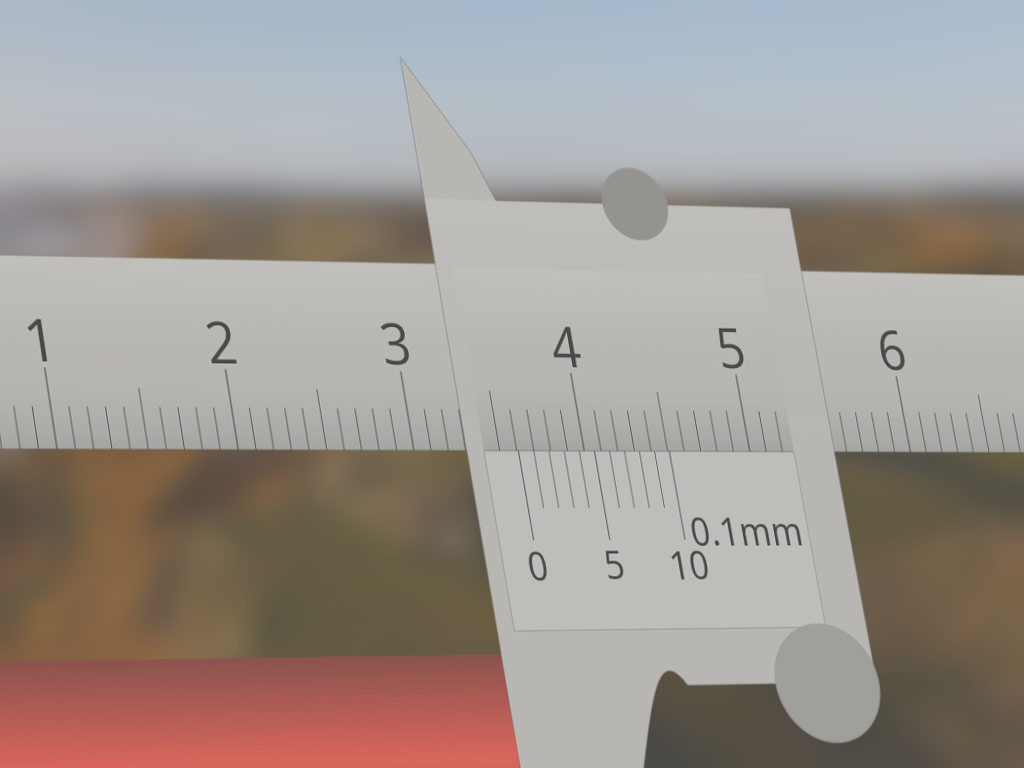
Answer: 36.1mm
